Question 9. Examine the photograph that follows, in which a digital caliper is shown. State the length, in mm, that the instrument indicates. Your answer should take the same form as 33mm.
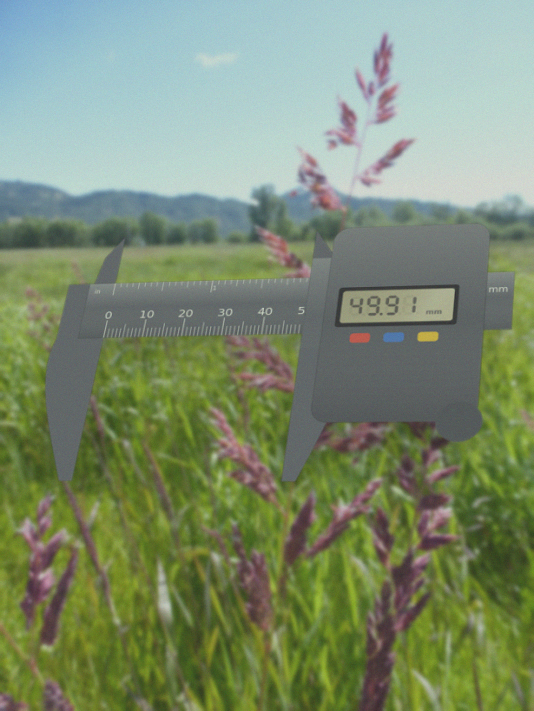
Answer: 49.91mm
